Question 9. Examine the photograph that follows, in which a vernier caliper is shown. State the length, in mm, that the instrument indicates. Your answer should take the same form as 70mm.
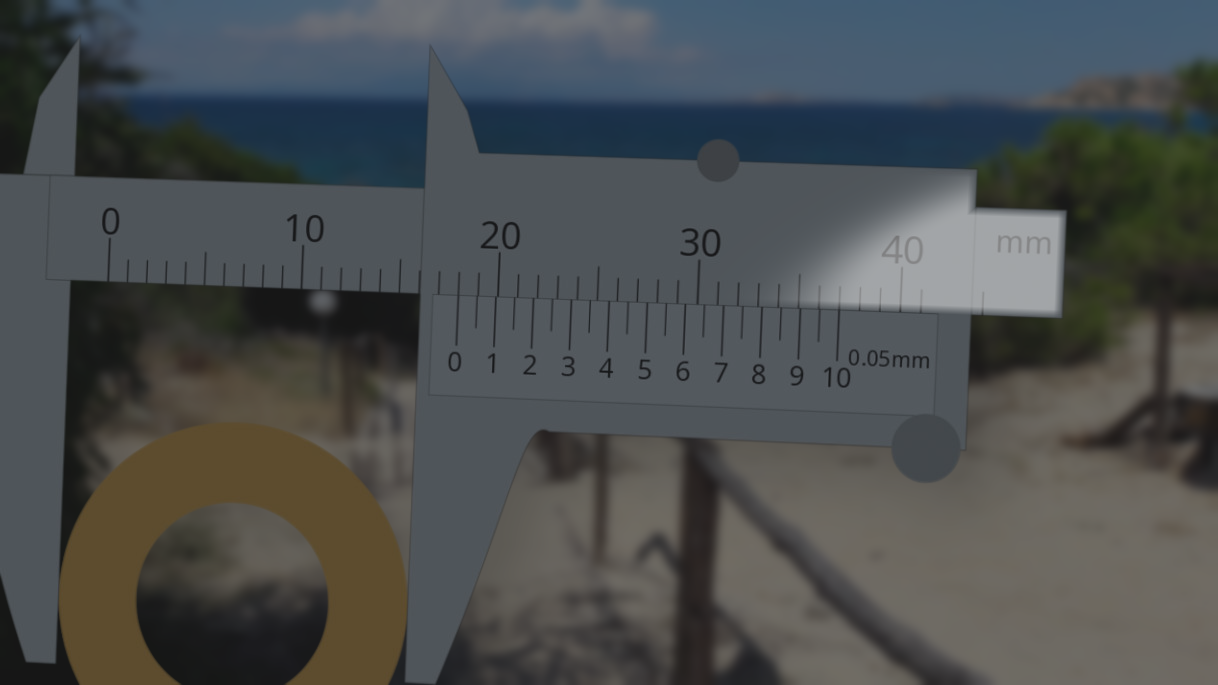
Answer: 18.0mm
